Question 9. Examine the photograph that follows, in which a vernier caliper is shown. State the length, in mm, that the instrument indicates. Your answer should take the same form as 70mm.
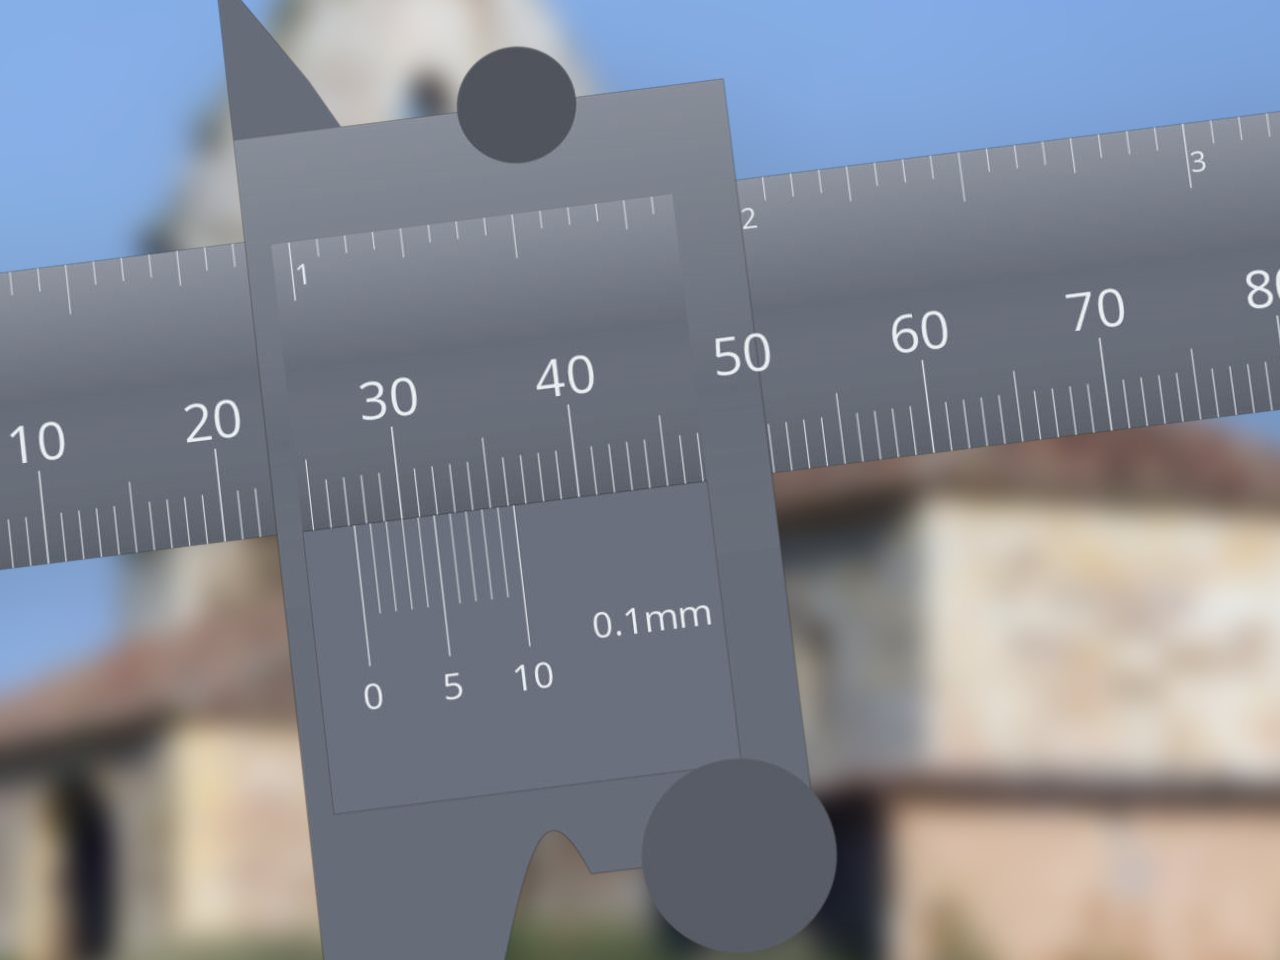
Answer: 27.3mm
